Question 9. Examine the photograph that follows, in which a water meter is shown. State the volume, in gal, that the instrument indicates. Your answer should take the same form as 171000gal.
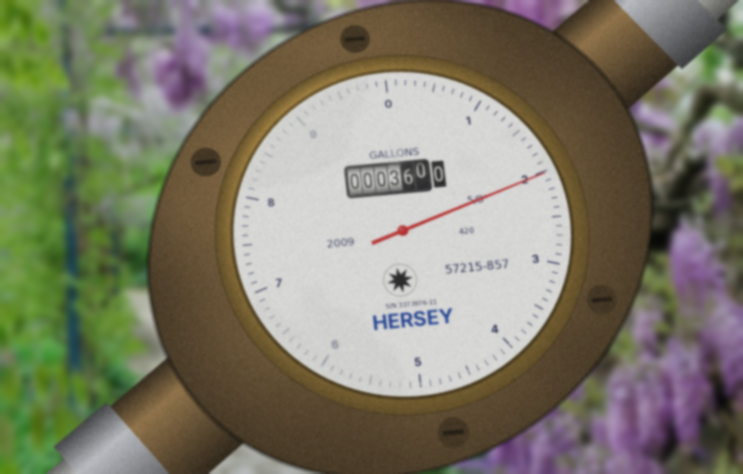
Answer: 3602.0gal
